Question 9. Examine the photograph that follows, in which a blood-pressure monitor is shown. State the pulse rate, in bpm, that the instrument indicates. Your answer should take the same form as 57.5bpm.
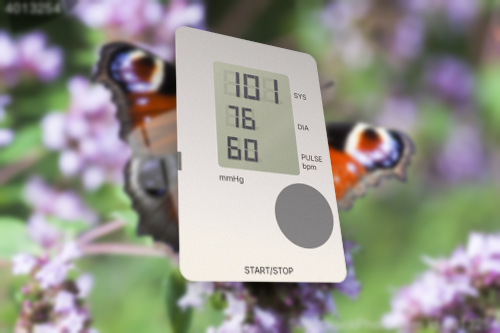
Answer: 60bpm
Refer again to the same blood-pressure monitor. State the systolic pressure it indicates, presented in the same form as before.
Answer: 101mmHg
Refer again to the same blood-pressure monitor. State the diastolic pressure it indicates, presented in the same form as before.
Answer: 76mmHg
